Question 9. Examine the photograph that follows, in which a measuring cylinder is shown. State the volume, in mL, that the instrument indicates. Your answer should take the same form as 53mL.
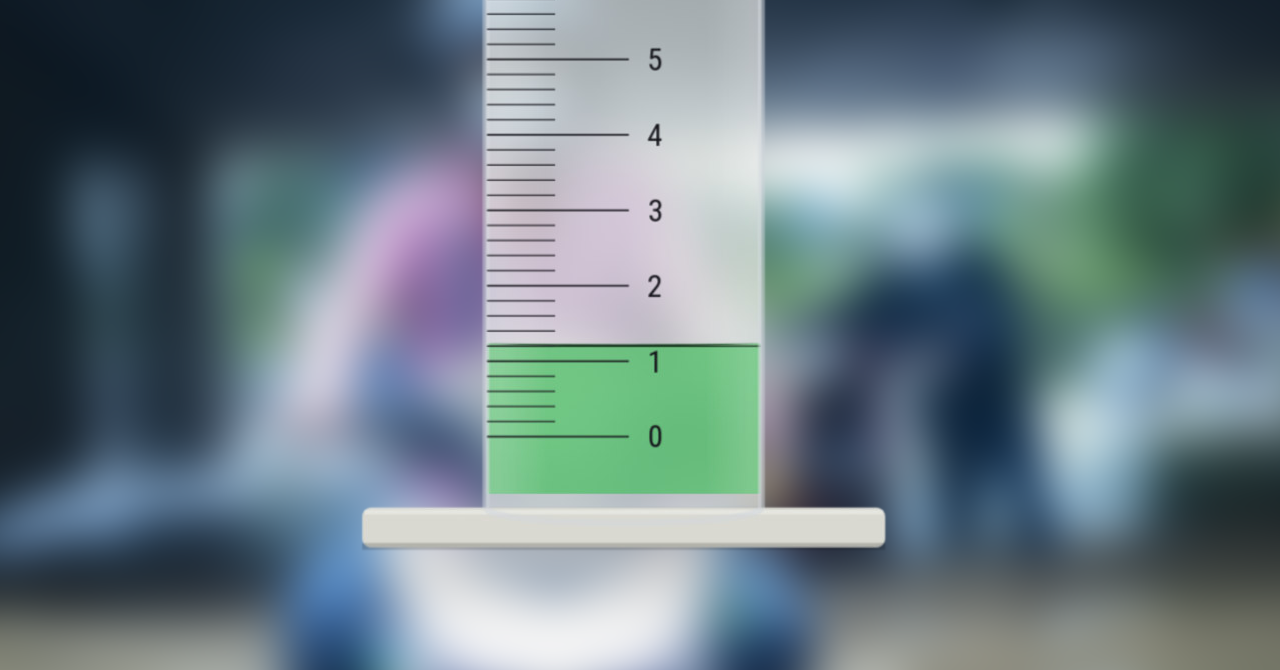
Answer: 1.2mL
